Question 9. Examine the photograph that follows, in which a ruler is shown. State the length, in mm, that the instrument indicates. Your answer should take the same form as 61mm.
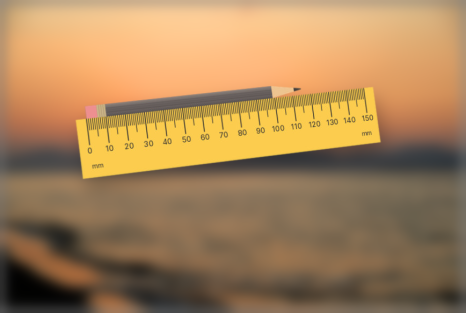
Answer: 115mm
